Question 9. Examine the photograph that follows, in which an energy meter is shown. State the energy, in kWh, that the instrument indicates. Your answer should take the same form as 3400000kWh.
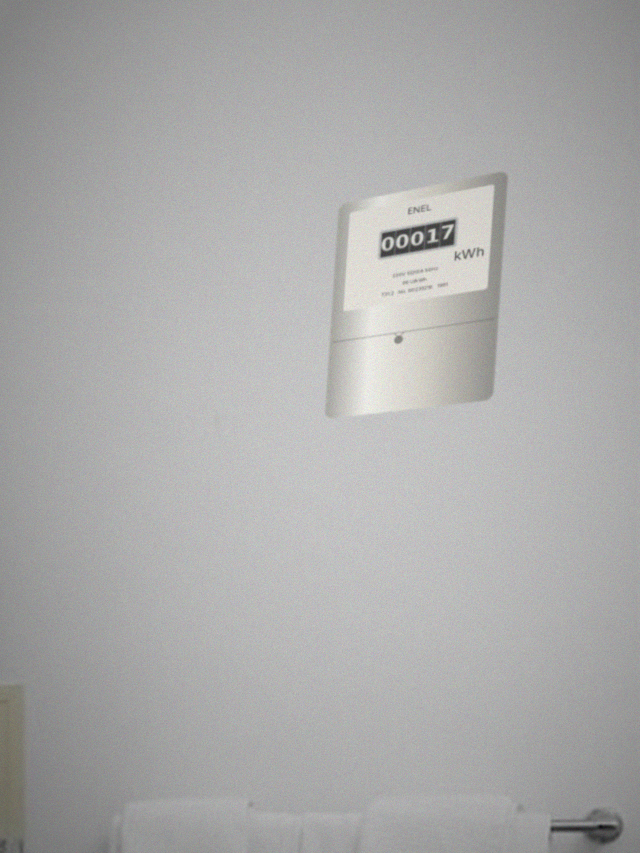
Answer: 17kWh
